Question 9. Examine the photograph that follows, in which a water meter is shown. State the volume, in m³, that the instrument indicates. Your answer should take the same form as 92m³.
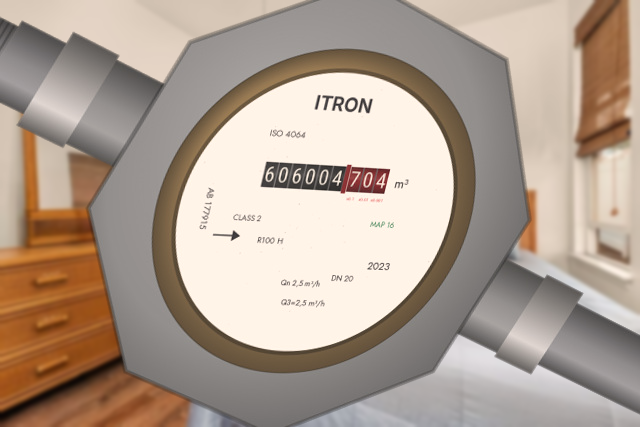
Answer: 606004.704m³
